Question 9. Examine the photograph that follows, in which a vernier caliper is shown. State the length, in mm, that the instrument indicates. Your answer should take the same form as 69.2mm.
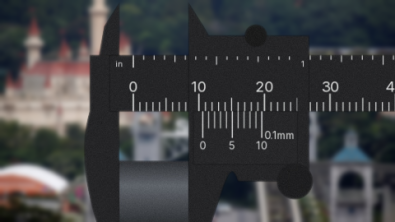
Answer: 10.6mm
